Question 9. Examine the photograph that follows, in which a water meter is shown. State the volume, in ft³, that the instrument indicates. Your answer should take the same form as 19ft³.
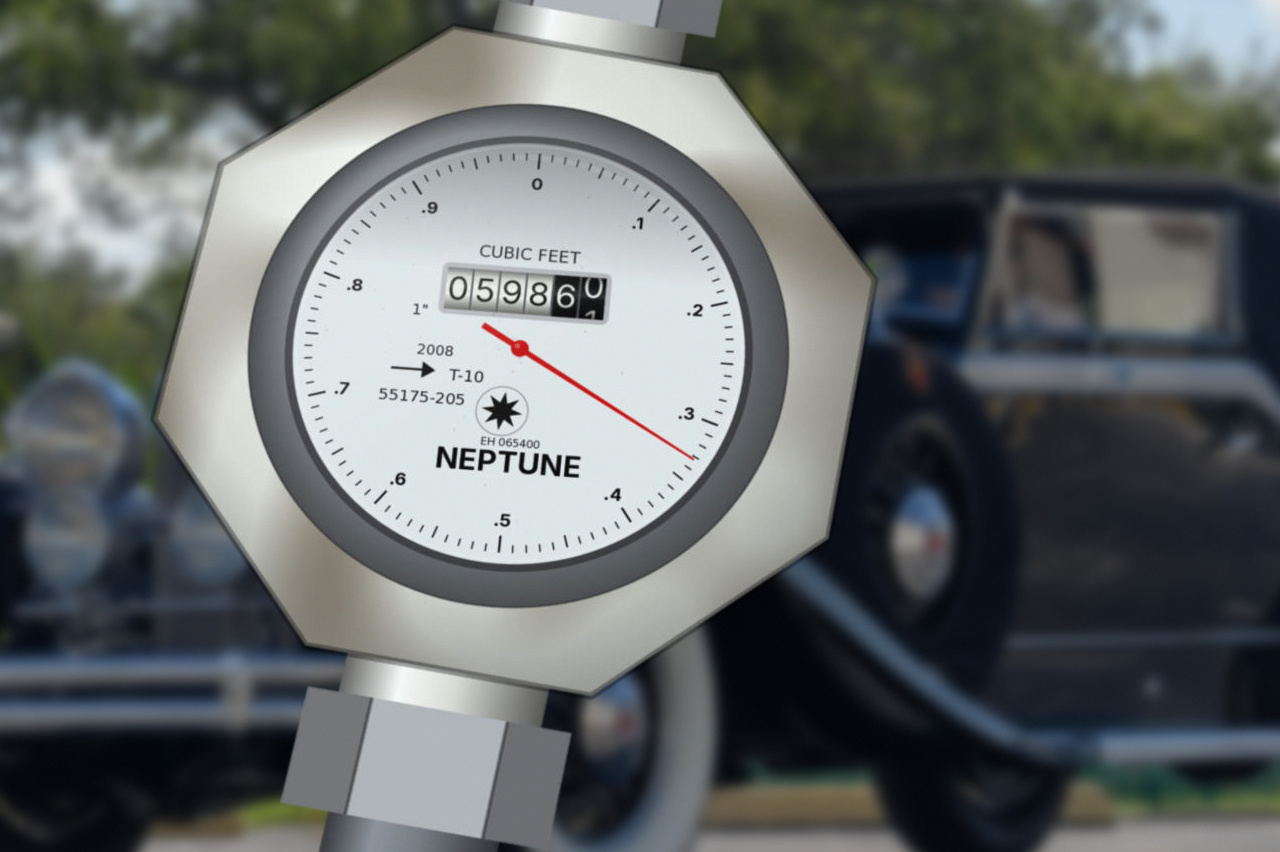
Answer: 59860.33ft³
